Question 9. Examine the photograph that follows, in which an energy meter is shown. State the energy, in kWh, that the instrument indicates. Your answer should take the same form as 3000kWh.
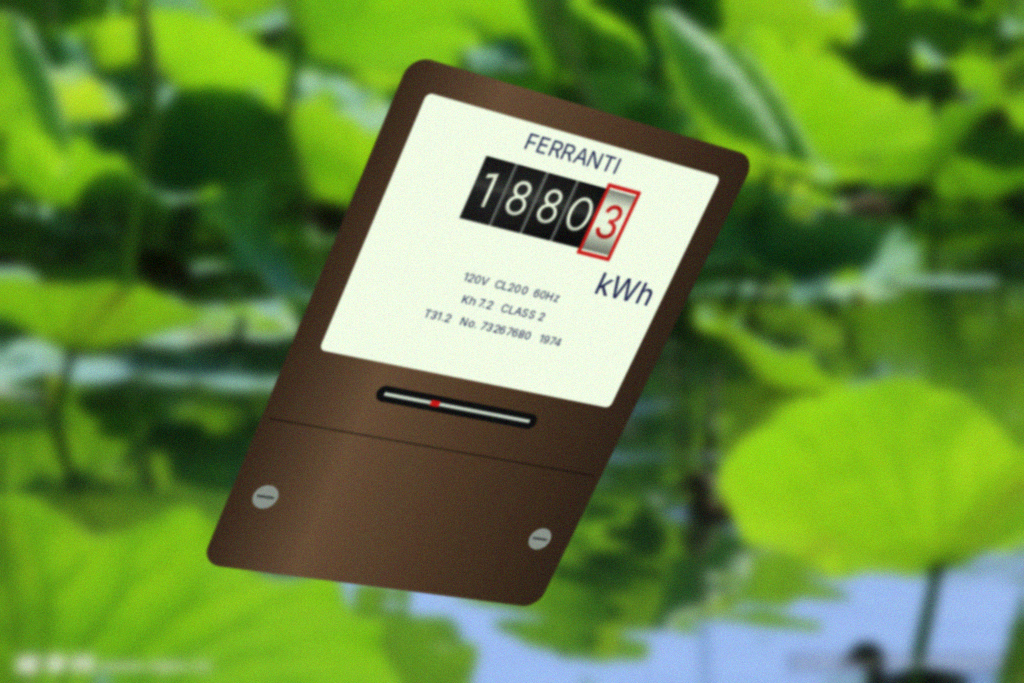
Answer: 1880.3kWh
